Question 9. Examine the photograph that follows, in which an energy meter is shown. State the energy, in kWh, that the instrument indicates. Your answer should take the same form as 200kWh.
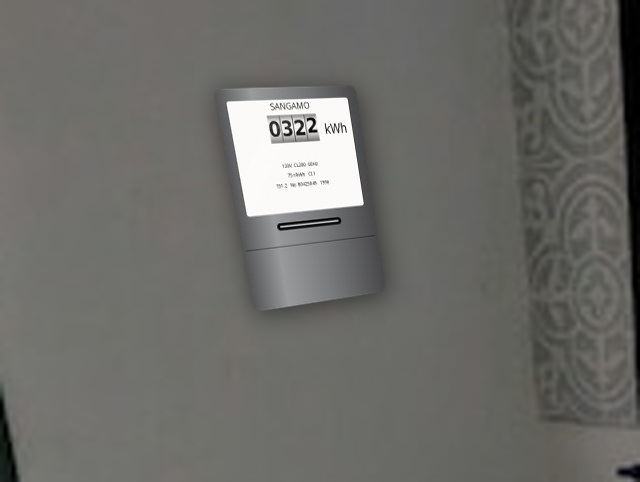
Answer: 322kWh
